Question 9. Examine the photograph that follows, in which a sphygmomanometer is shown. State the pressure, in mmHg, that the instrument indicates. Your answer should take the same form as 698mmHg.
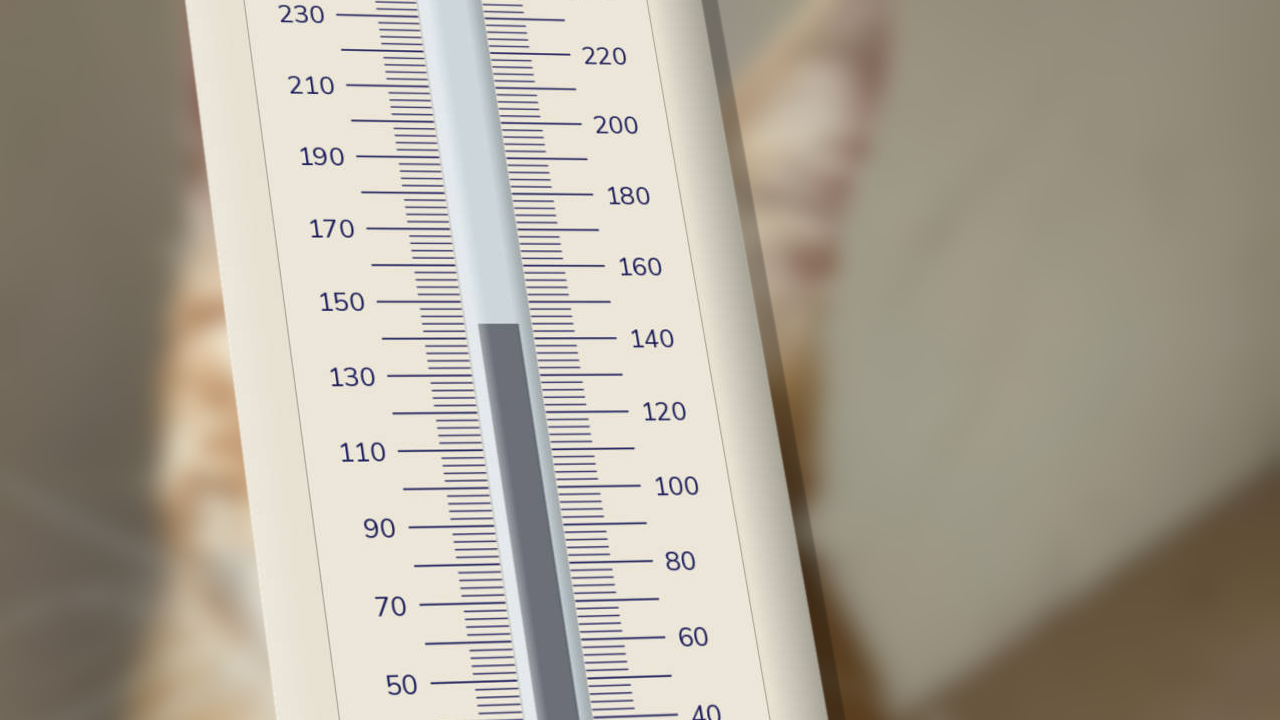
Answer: 144mmHg
